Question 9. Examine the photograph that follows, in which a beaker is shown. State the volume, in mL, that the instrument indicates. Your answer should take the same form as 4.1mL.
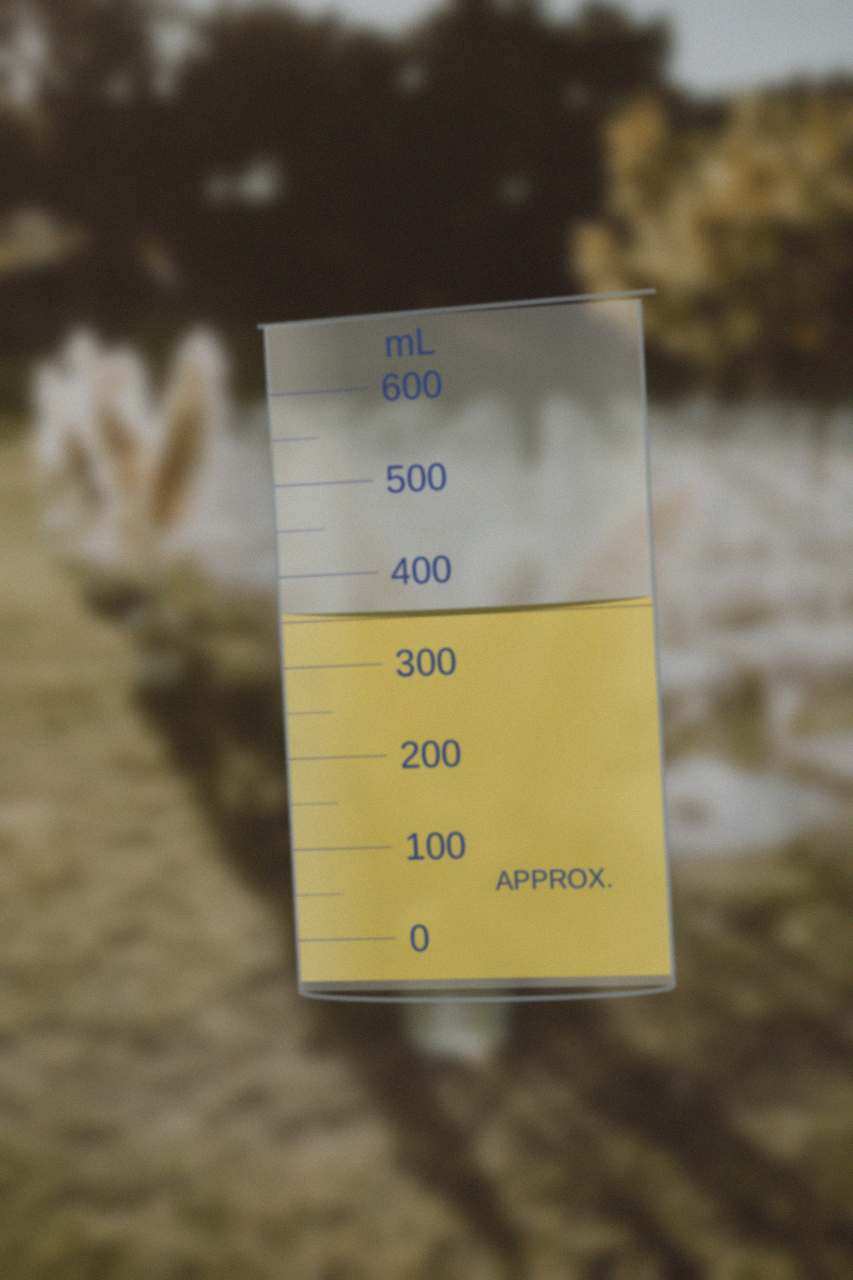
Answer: 350mL
